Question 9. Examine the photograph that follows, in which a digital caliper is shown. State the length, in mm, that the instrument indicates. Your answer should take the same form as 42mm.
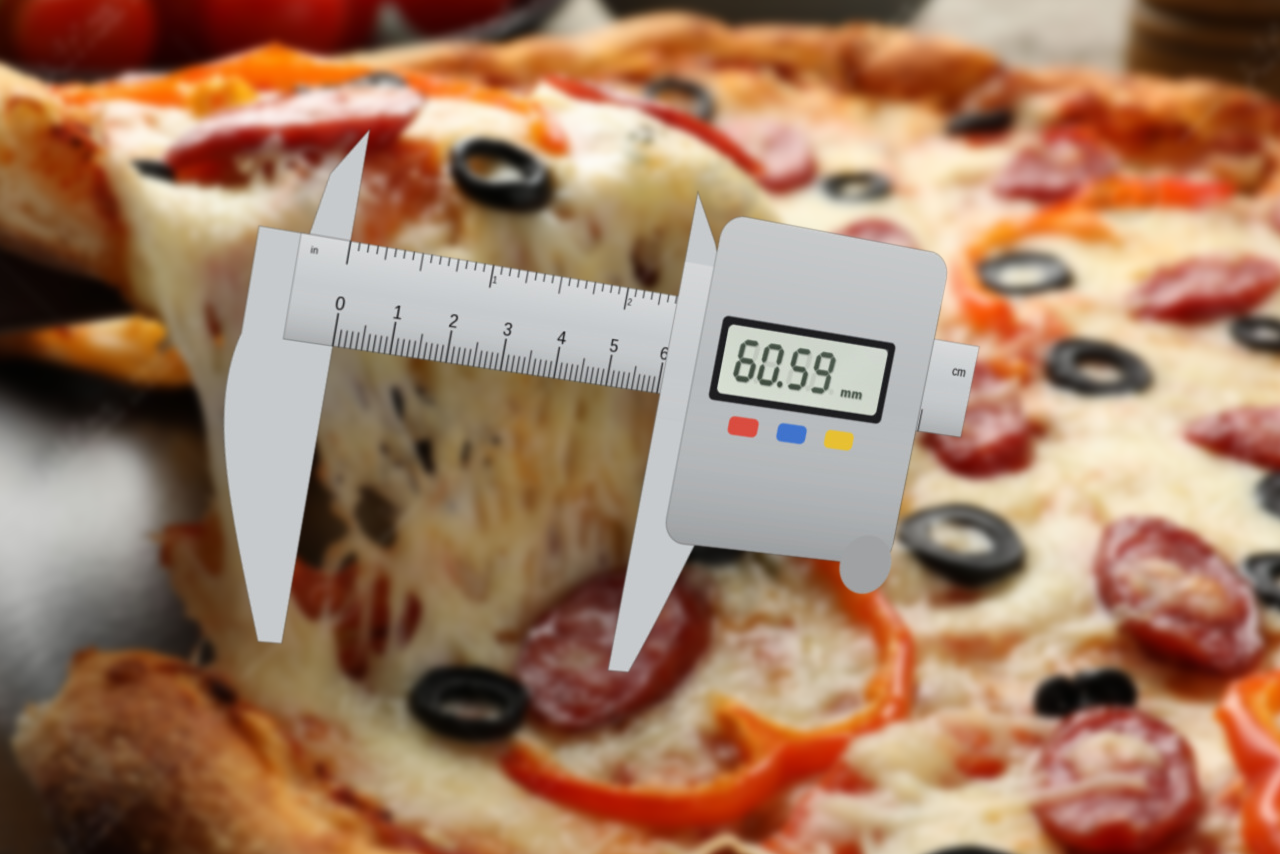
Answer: 60.59mm
